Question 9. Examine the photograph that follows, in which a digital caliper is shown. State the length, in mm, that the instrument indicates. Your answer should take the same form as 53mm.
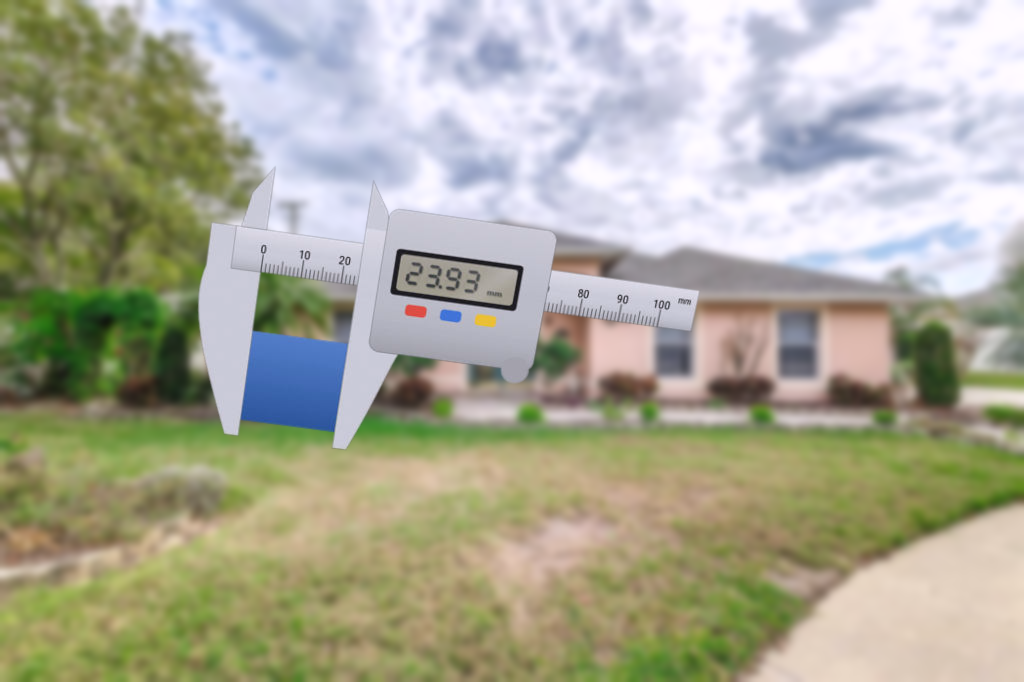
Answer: 23.93mm
